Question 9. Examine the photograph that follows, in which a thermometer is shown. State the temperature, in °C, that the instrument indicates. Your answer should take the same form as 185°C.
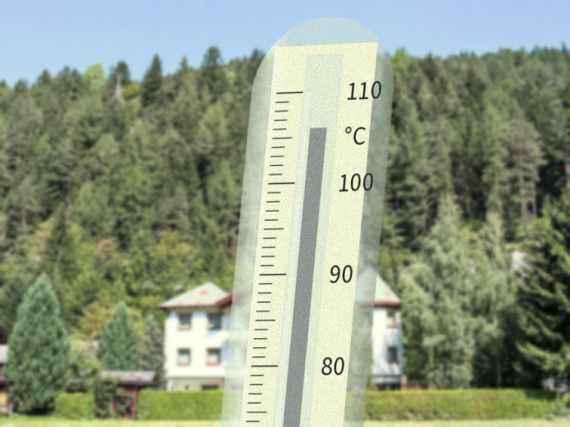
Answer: 106°C
